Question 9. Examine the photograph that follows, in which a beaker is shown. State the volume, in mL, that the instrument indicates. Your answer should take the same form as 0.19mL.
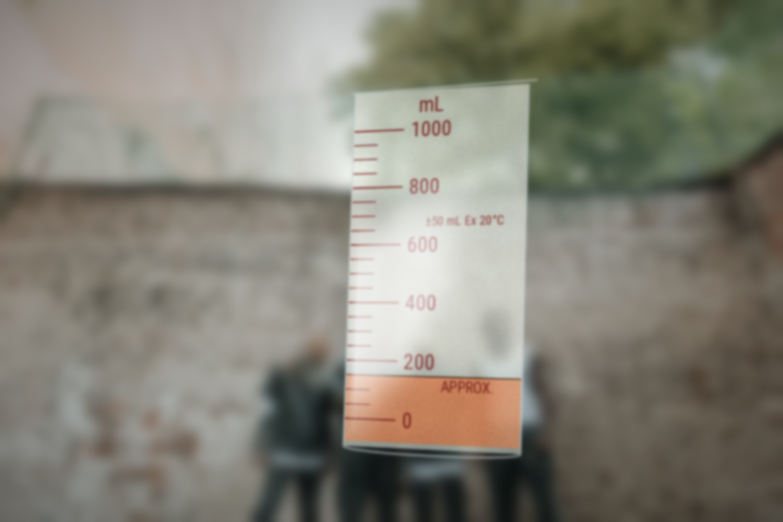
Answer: 150mL
